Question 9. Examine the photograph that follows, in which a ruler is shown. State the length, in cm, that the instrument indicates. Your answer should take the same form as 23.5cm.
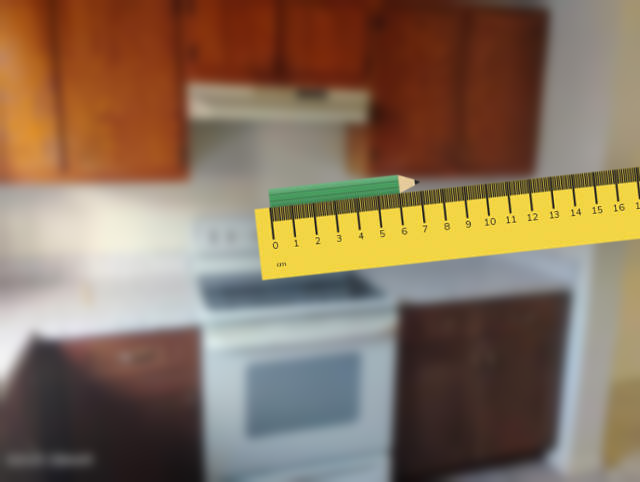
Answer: 7cm
